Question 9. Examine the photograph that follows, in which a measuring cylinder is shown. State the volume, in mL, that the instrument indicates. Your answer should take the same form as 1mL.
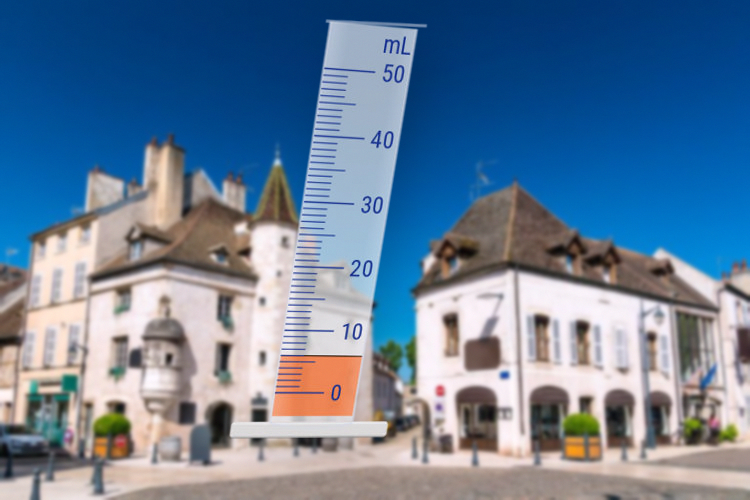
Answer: 6mL
